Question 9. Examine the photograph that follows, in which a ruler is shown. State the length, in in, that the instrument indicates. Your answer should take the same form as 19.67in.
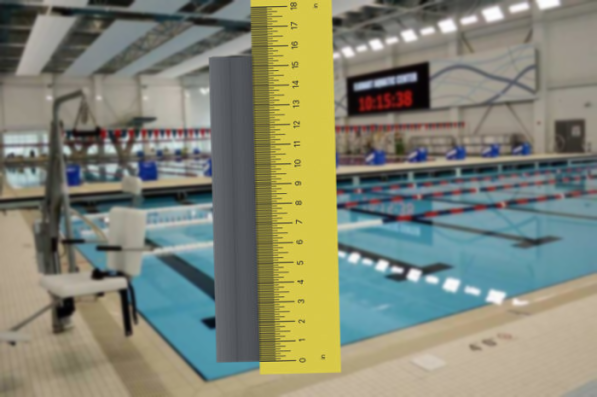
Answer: 15.5in
